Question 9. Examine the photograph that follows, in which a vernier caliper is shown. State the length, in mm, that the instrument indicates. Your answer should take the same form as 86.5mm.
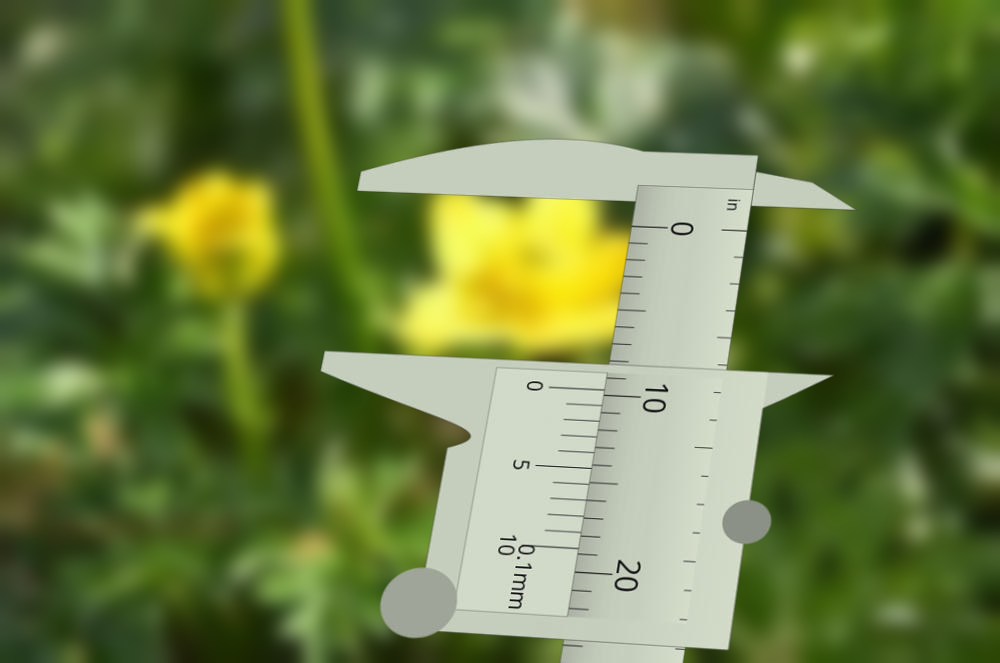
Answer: 9.7mm
